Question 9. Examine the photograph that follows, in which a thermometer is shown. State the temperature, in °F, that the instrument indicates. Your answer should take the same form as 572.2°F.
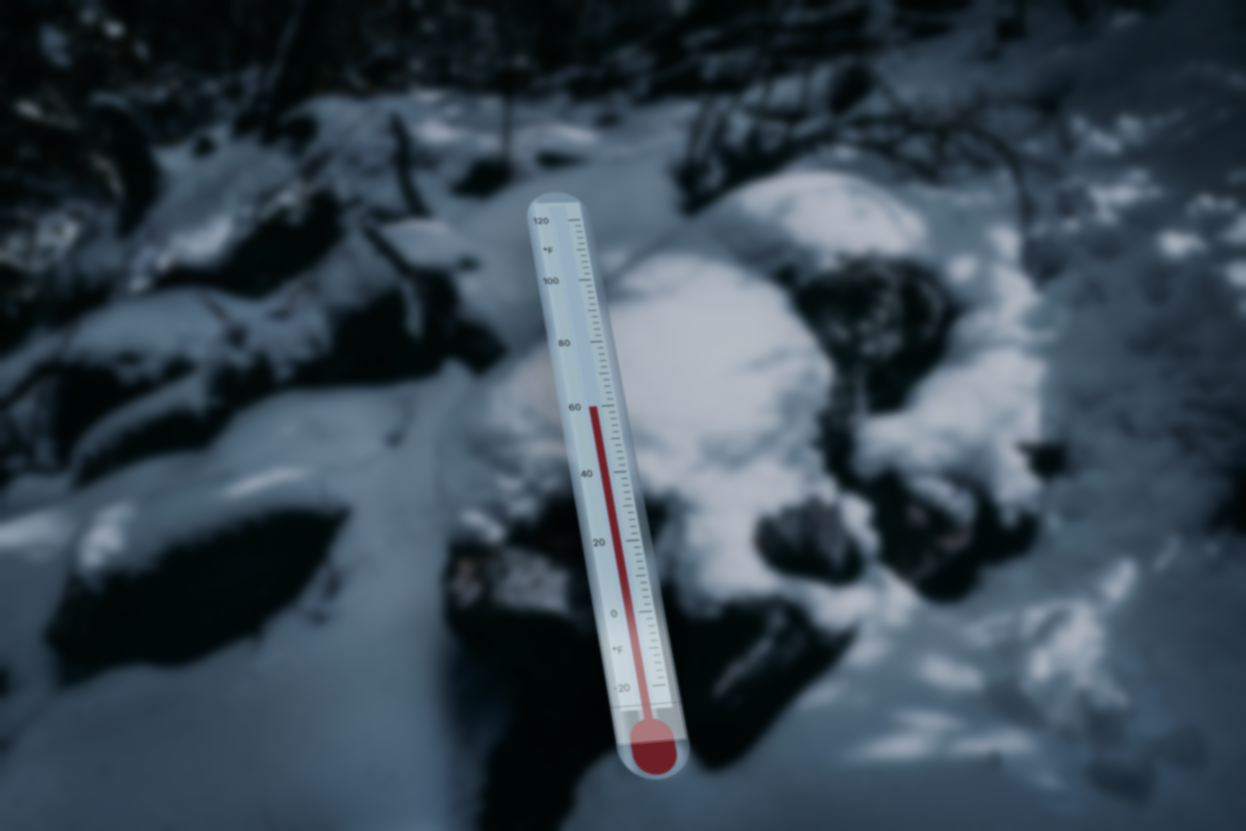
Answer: 60°F
